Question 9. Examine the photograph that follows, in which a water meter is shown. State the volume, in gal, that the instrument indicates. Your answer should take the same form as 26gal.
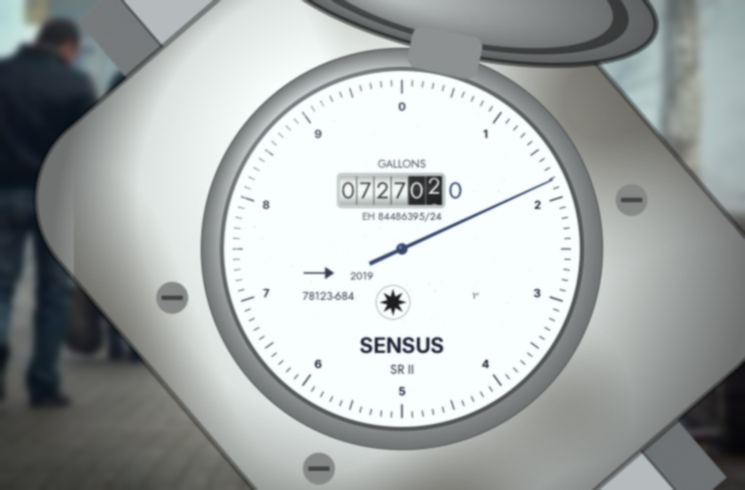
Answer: 727021.8gal
